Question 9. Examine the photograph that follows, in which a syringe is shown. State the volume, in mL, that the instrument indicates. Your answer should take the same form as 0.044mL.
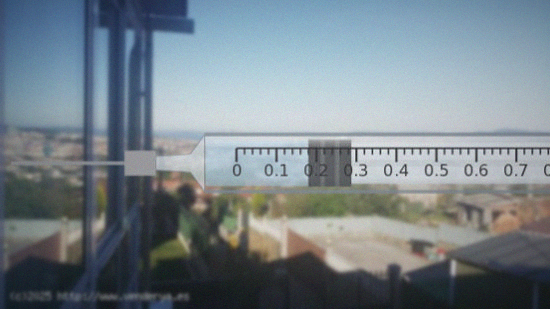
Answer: 0.18mL
